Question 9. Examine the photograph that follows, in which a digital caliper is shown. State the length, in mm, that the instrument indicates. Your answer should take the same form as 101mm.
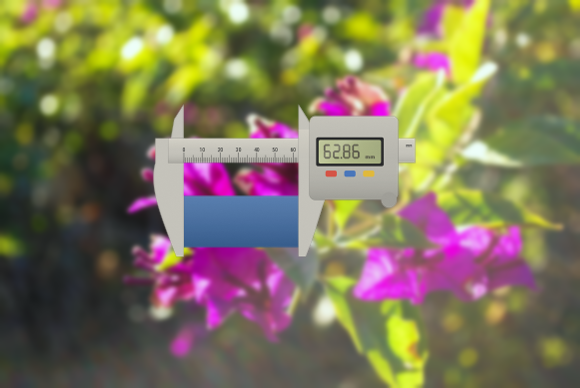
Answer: 62.86mm
